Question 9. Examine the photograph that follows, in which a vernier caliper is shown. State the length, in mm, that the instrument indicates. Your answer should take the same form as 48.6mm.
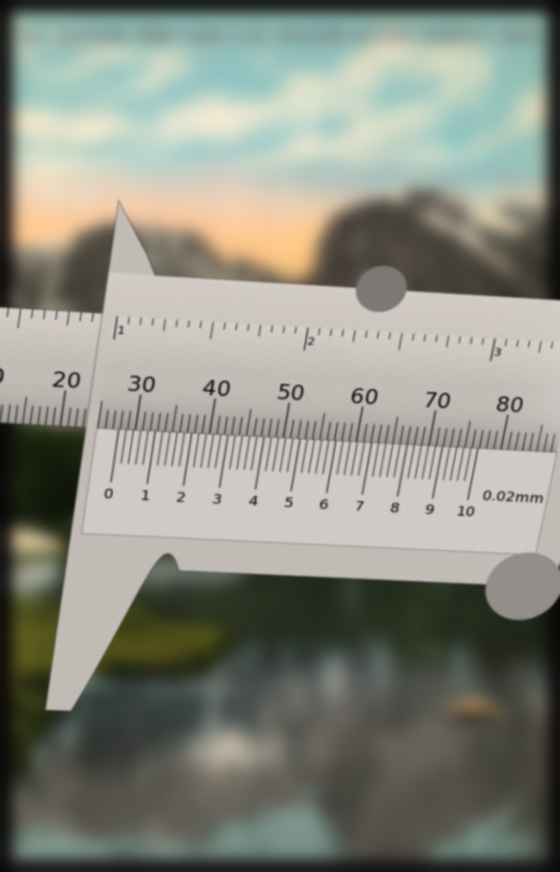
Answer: 27.8mm
